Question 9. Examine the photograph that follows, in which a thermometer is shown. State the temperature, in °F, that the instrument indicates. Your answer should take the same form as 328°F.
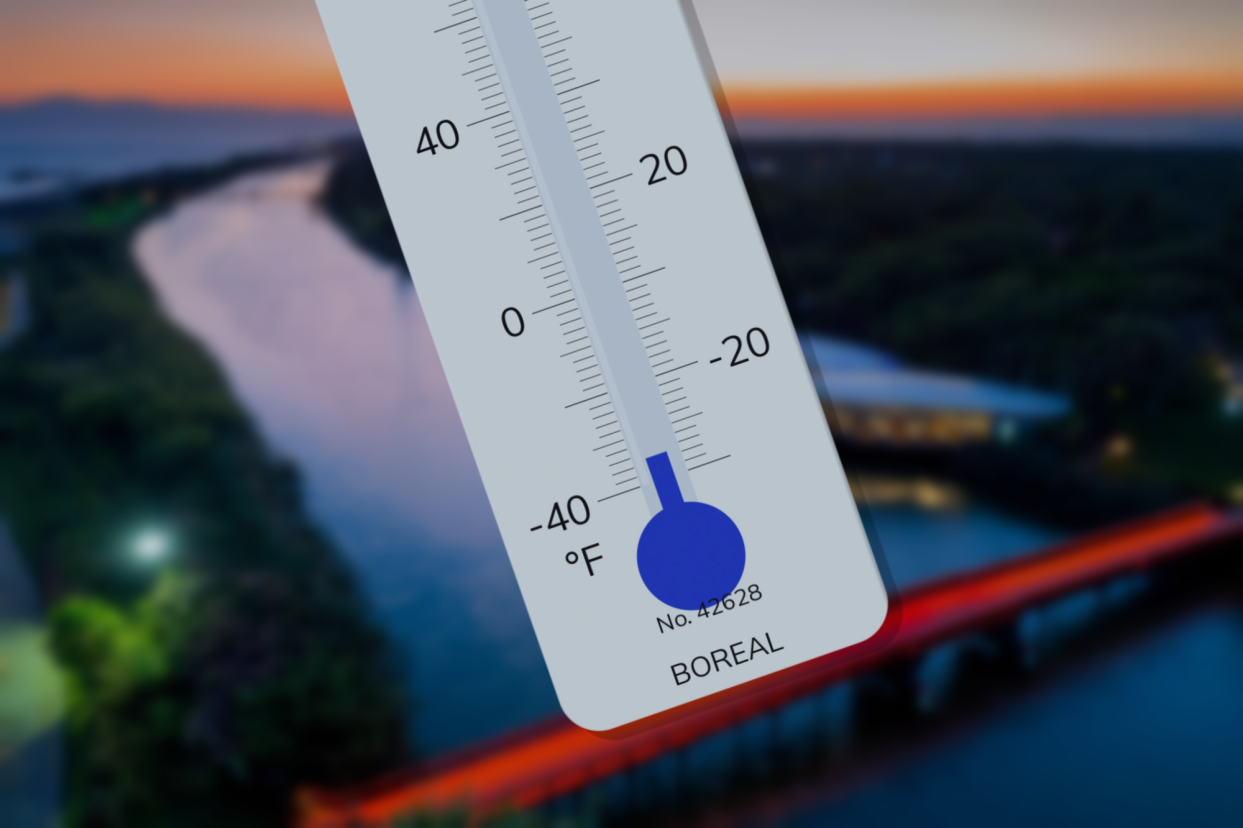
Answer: -35°F
